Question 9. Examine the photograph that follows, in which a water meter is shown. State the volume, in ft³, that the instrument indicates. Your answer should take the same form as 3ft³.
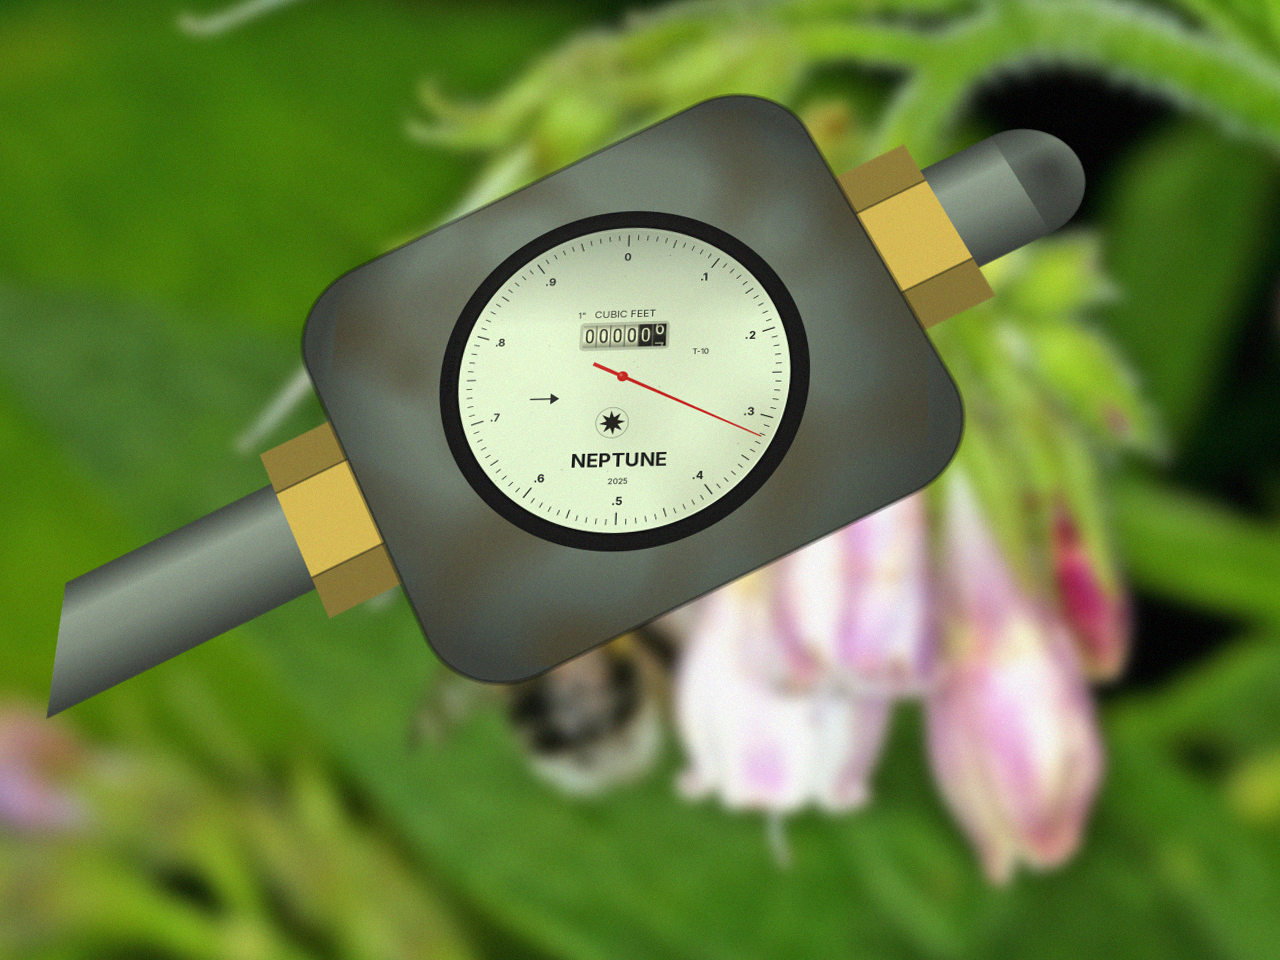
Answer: 6.32ft³
